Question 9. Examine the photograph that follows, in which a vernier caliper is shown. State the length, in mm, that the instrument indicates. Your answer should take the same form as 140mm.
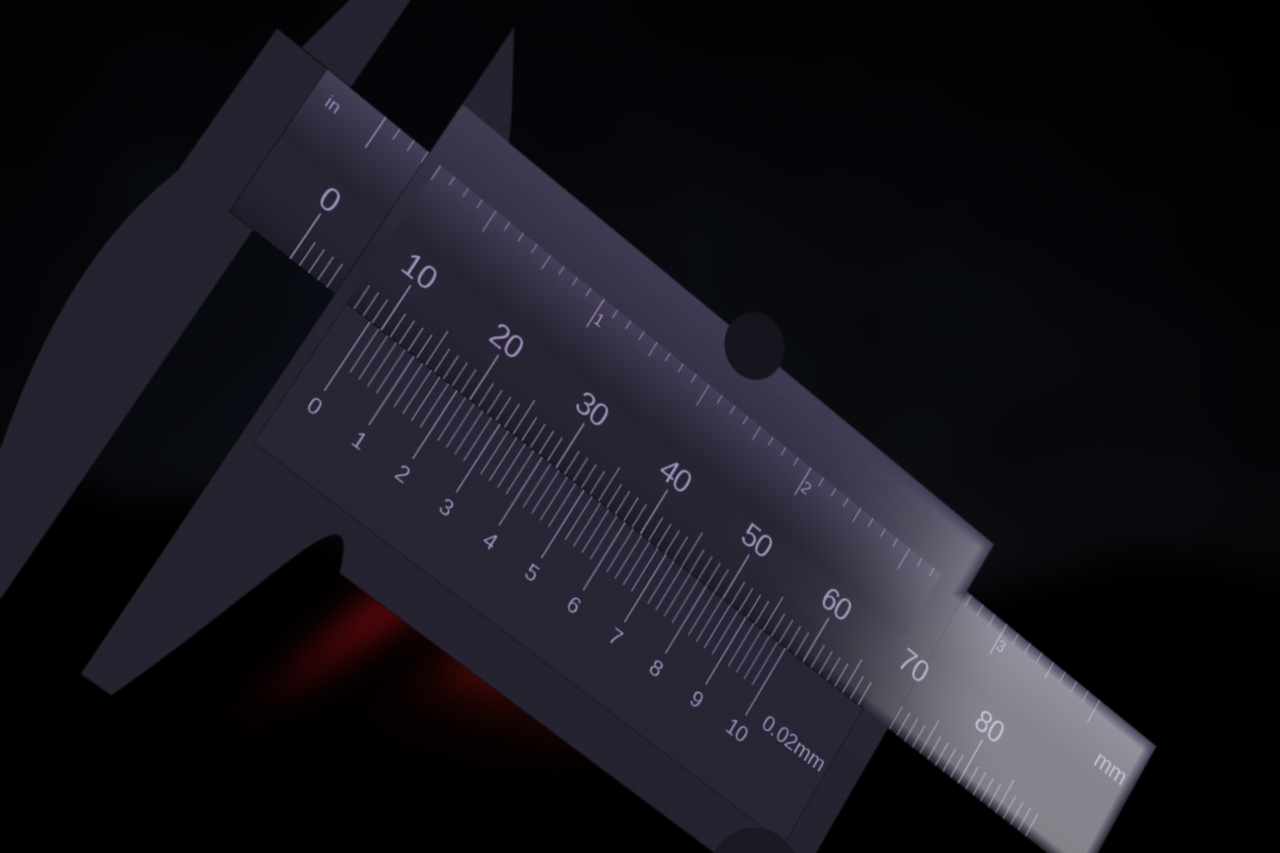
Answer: 8.8mm
